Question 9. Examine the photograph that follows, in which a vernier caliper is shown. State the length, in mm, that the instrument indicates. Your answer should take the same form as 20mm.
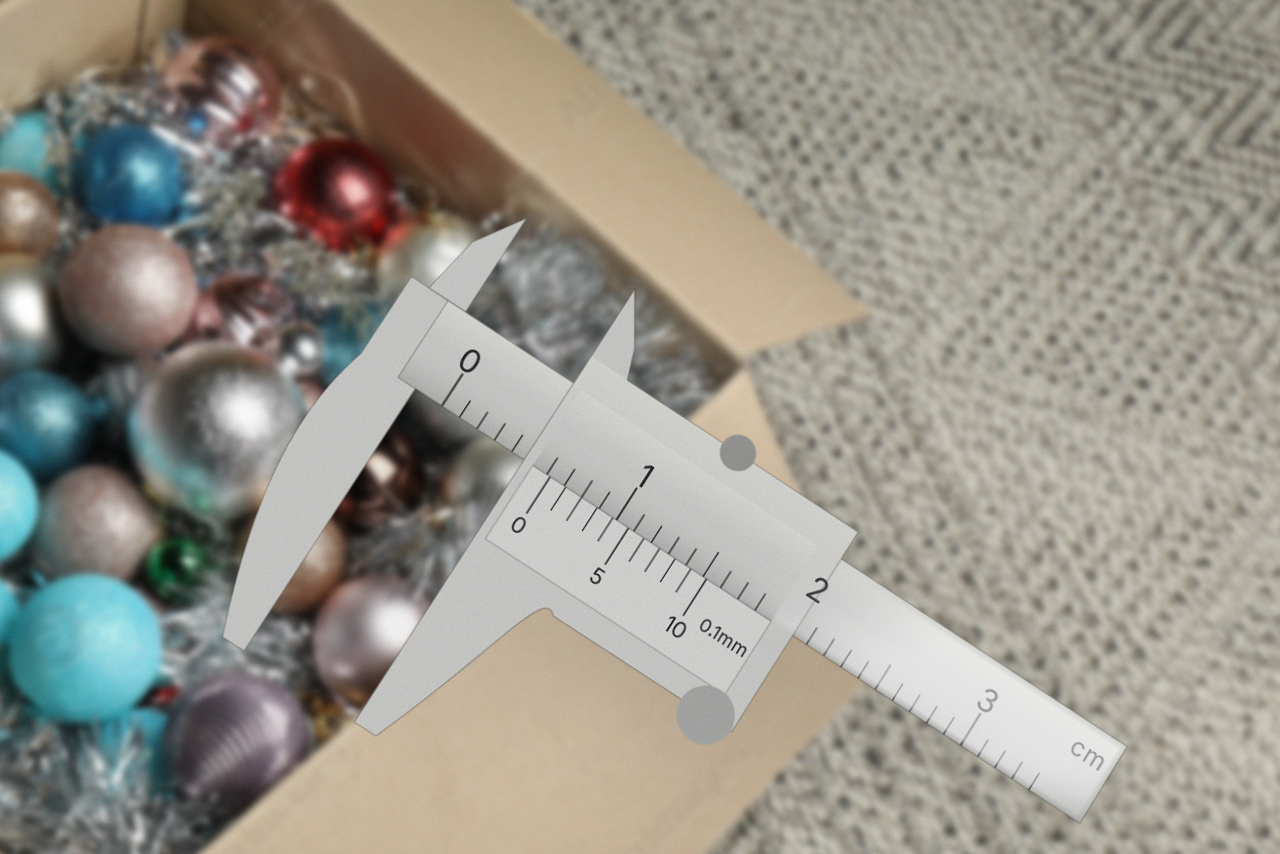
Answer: 6.2mm
